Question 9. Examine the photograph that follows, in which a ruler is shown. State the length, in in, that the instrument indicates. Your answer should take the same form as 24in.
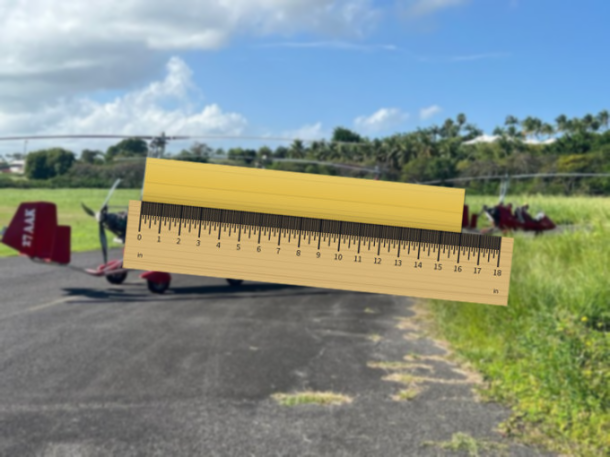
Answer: 16in
